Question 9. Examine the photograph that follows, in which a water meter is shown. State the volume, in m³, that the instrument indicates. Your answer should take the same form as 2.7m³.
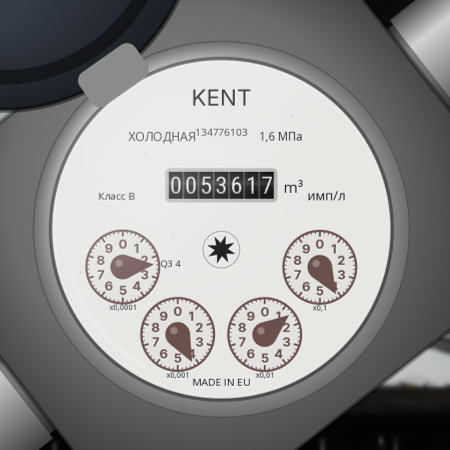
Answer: 53617.4142m³
